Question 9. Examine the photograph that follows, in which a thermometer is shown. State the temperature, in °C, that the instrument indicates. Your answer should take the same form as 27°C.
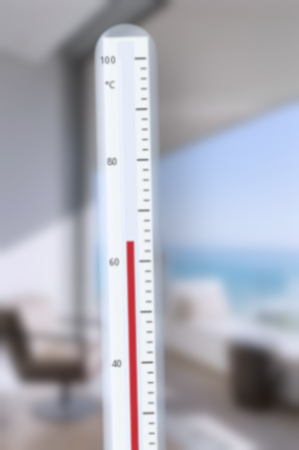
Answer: 64°C
